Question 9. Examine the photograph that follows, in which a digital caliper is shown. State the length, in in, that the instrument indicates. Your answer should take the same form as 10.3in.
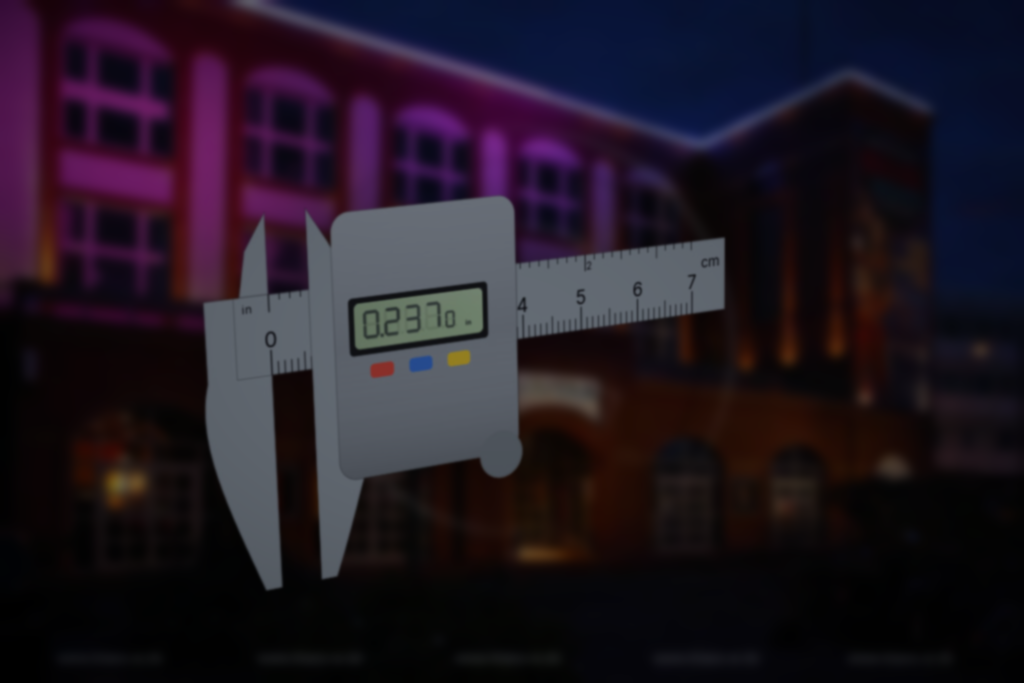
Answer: 0.2370in
